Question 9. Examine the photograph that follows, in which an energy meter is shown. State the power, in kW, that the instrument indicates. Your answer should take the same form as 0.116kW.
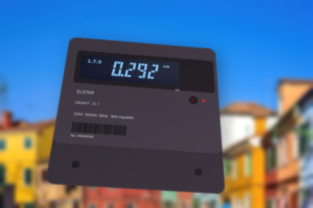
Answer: 0.292kW
